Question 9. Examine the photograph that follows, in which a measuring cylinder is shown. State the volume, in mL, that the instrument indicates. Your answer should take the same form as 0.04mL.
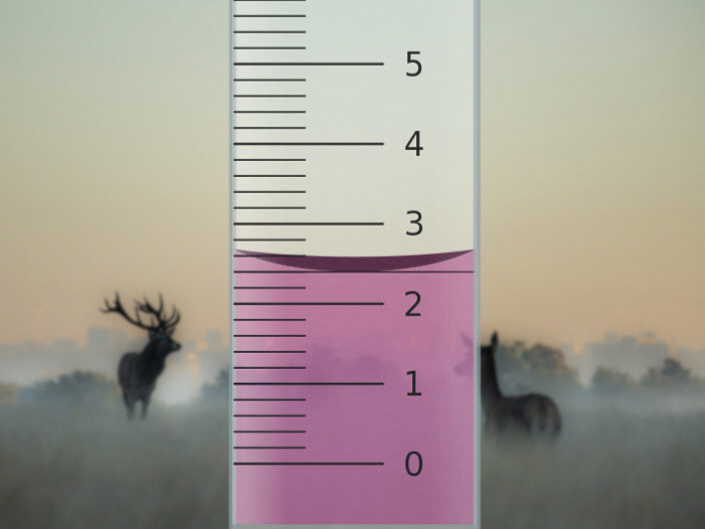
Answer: 2.4mL
